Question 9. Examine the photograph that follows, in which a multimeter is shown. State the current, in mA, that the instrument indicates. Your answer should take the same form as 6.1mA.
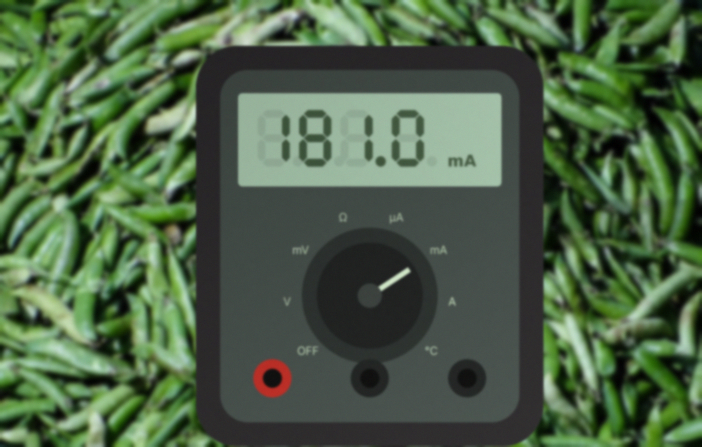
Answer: 181.0mA
